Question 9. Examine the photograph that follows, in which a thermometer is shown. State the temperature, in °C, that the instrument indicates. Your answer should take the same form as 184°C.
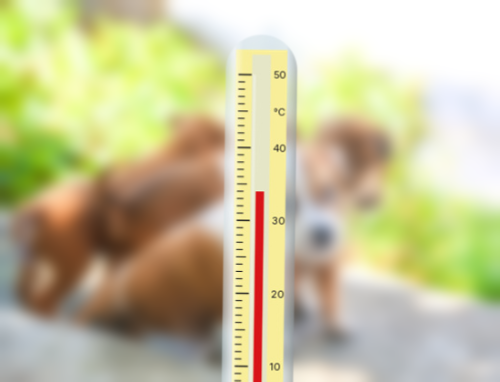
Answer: 34°C
